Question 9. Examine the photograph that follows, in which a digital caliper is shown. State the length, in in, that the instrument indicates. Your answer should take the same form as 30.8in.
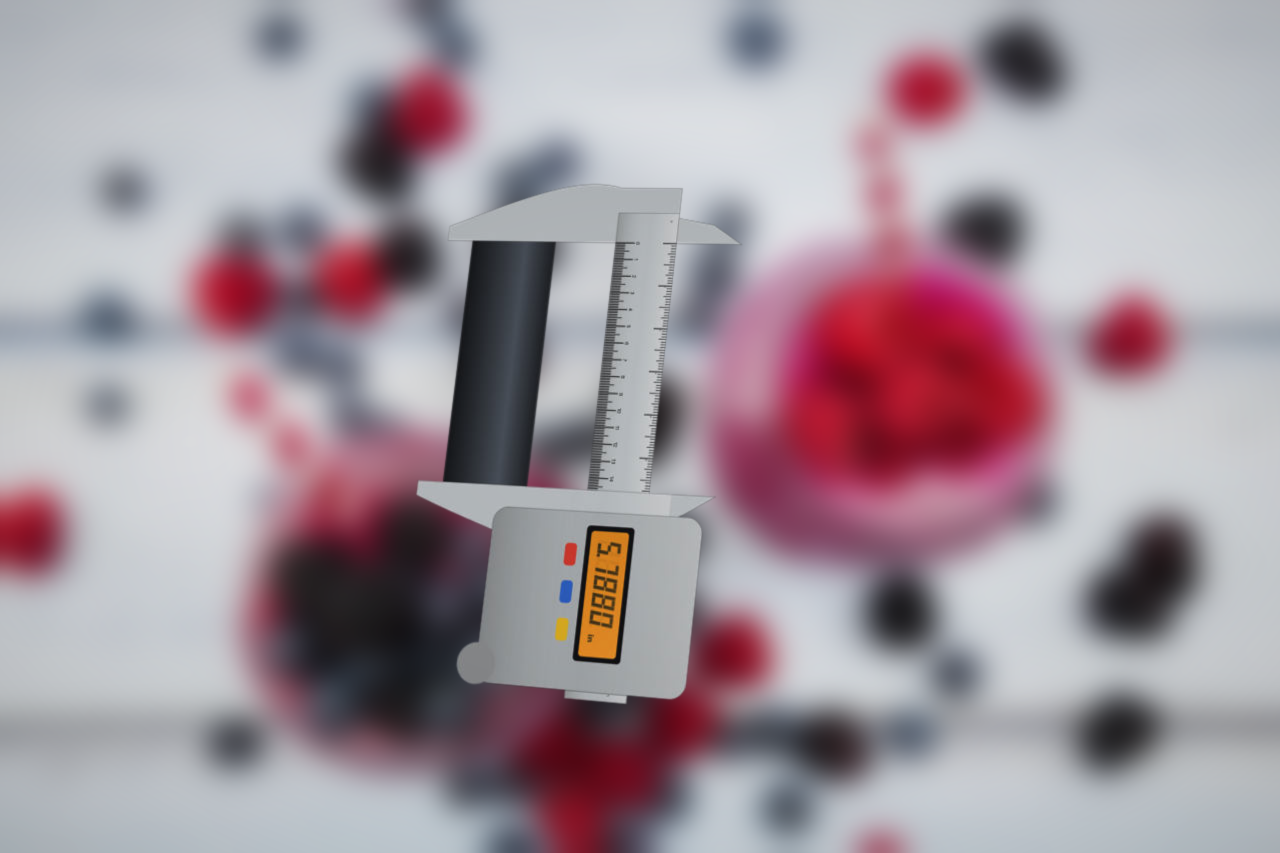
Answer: 5.7880in
